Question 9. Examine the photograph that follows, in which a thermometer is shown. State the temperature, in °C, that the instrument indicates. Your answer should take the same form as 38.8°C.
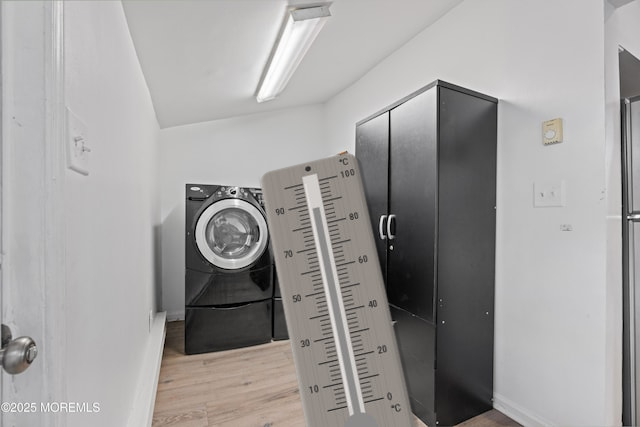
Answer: 88°C
